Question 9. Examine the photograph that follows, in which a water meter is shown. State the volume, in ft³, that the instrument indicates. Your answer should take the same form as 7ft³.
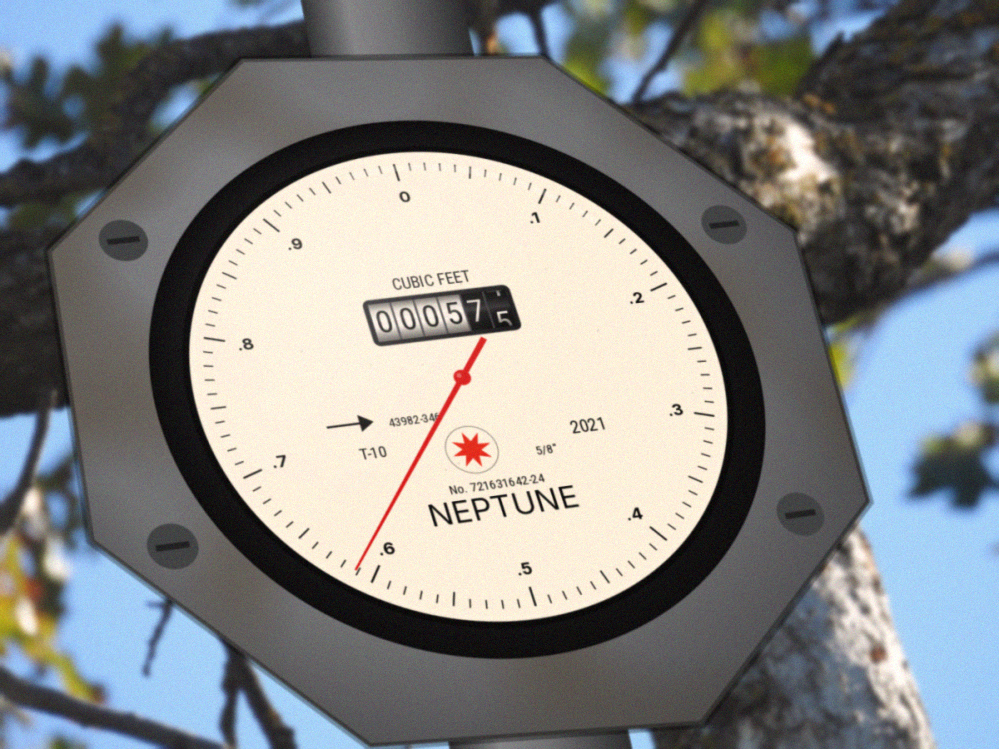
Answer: 574.61ft³
